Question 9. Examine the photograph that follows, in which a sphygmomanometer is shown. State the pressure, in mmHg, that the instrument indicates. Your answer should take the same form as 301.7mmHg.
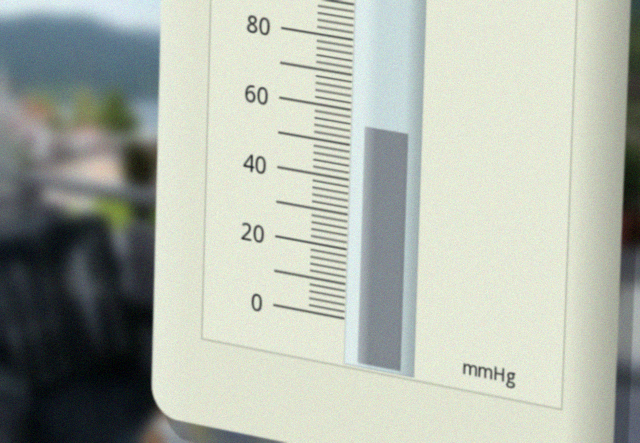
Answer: 56mmHg
